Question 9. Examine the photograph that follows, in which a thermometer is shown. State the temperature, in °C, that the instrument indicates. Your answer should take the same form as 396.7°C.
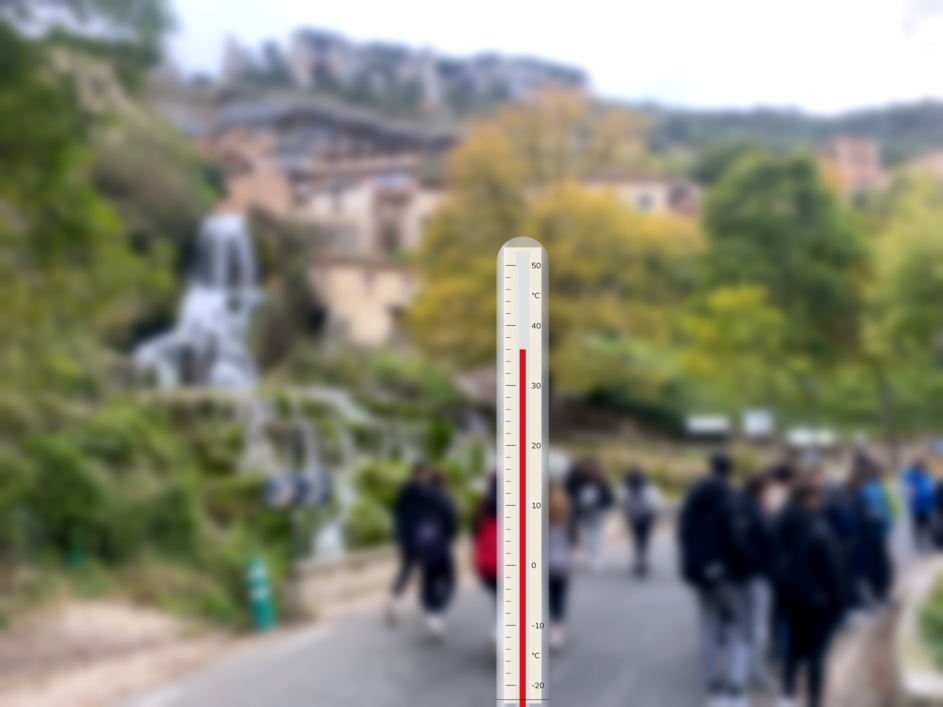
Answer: 36°C
